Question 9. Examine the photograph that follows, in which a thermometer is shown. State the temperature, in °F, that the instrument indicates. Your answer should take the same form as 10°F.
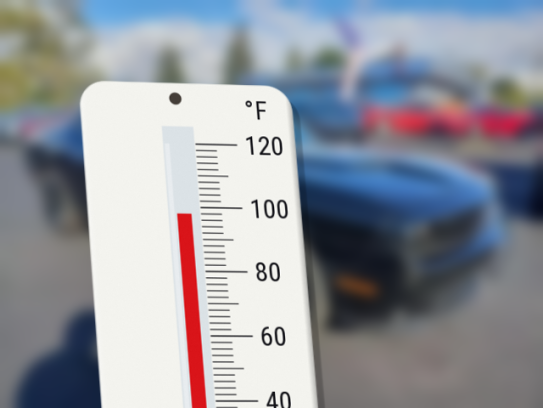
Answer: 98°F
